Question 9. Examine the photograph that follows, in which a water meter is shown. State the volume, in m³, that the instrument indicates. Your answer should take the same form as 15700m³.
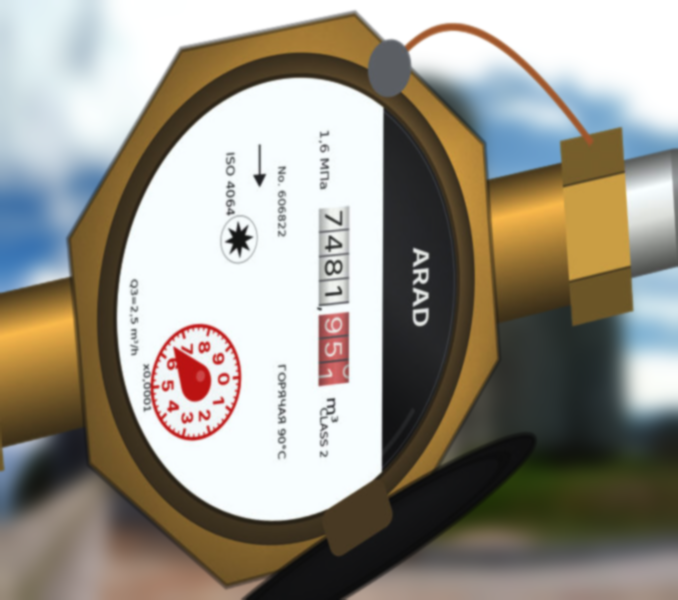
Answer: 7481.9506m³
